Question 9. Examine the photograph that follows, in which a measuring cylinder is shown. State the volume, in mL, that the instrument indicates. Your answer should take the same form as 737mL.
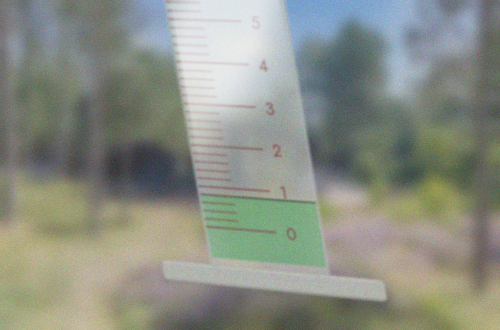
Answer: 0.8mL
